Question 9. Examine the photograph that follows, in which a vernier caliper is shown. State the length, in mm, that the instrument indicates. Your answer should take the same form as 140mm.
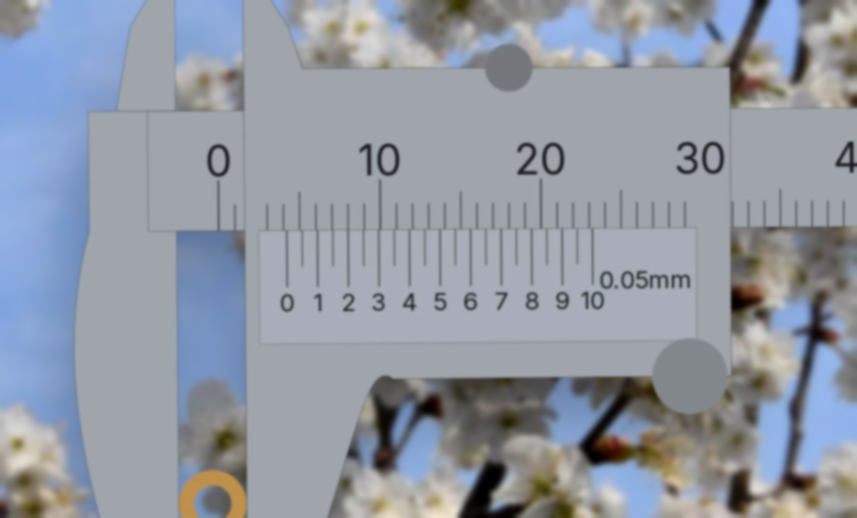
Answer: 4.2mm
